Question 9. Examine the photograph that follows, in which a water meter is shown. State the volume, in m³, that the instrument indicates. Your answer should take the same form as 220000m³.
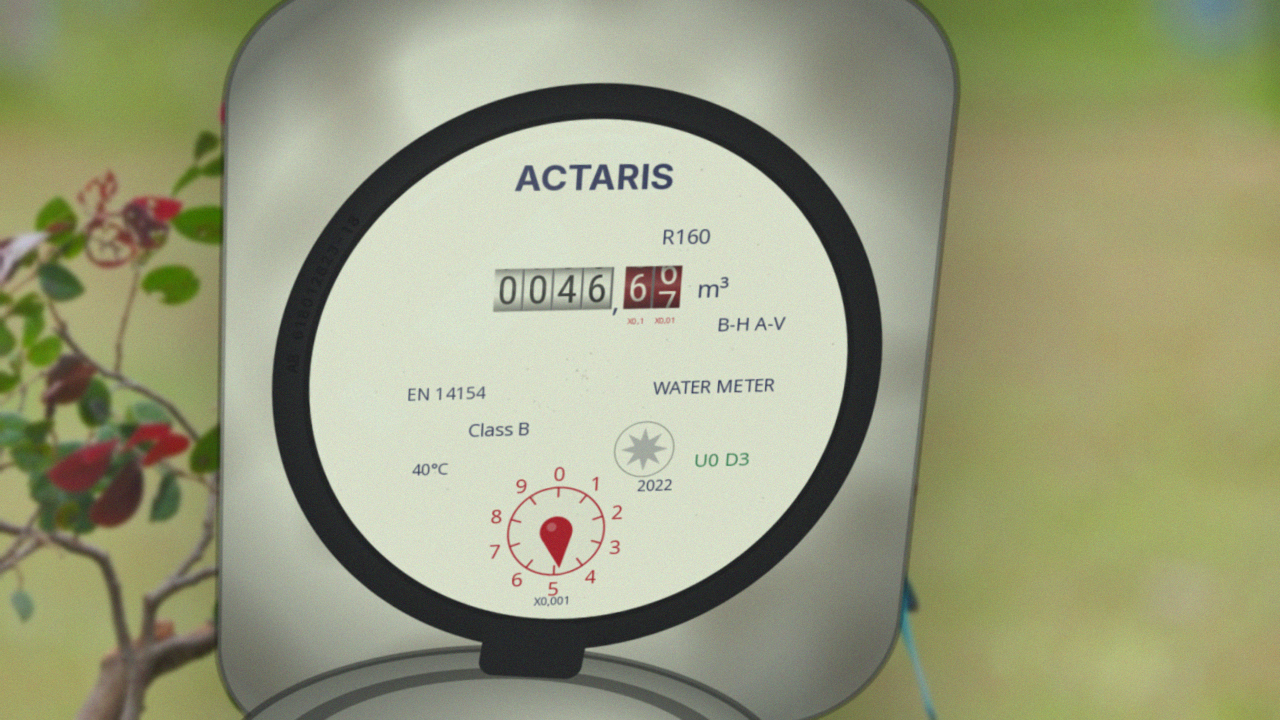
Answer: 46.664m³
